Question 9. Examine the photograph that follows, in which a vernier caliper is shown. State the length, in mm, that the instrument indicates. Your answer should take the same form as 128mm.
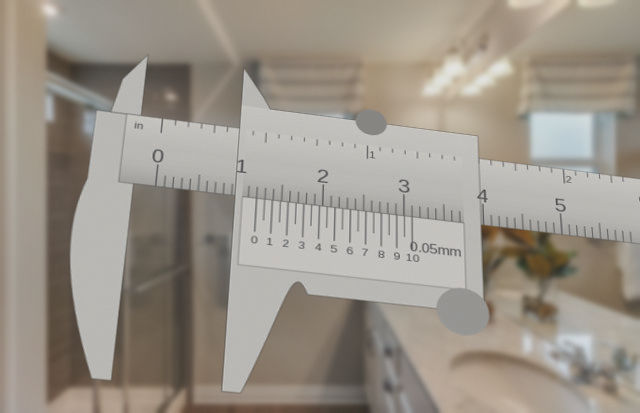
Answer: 12.0mm
